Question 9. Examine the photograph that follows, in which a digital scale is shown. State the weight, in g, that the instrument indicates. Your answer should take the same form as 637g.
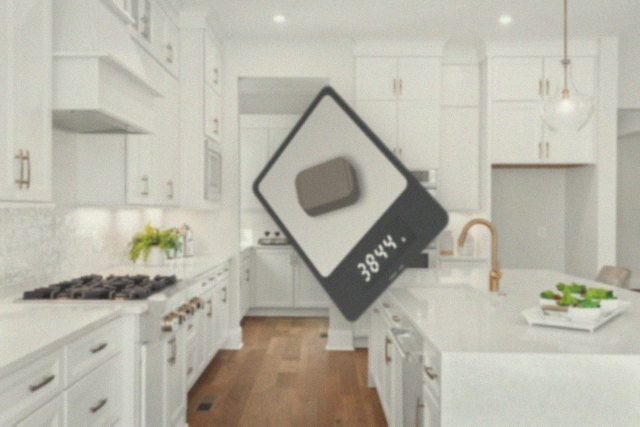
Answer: 3844g
